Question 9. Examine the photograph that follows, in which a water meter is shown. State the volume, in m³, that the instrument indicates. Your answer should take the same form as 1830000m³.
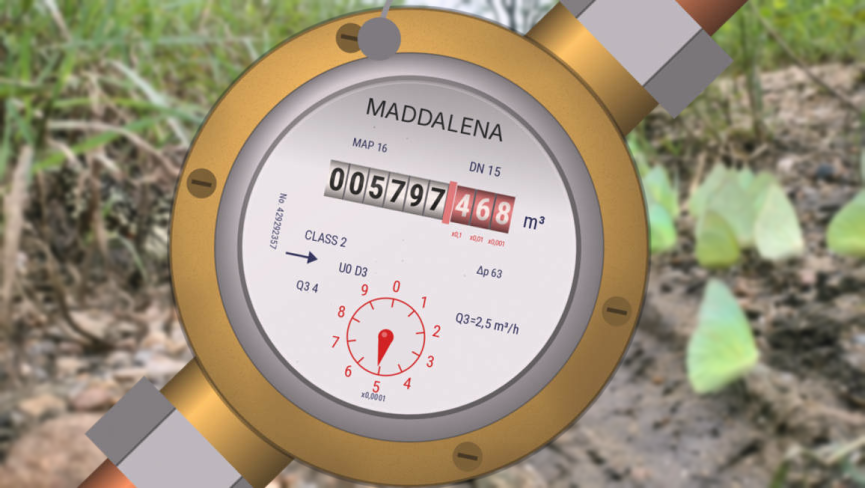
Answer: 5797.4685m³
